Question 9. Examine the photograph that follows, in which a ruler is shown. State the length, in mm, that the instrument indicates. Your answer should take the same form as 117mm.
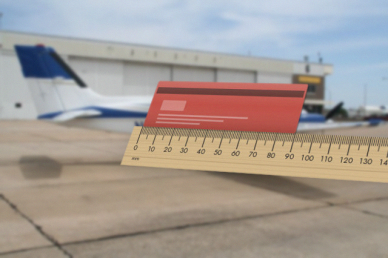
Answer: 90mm
